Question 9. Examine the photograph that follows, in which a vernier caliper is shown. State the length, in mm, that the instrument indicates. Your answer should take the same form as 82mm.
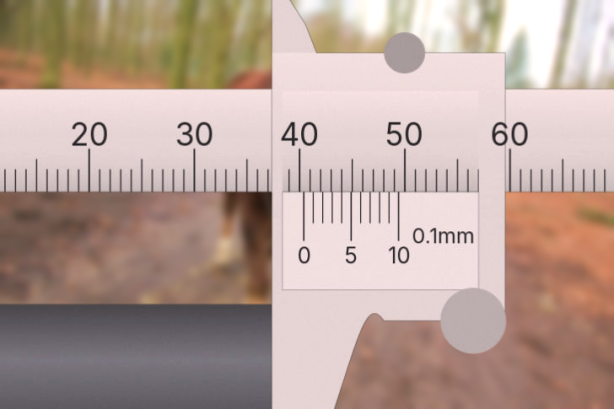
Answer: 40.4mm
